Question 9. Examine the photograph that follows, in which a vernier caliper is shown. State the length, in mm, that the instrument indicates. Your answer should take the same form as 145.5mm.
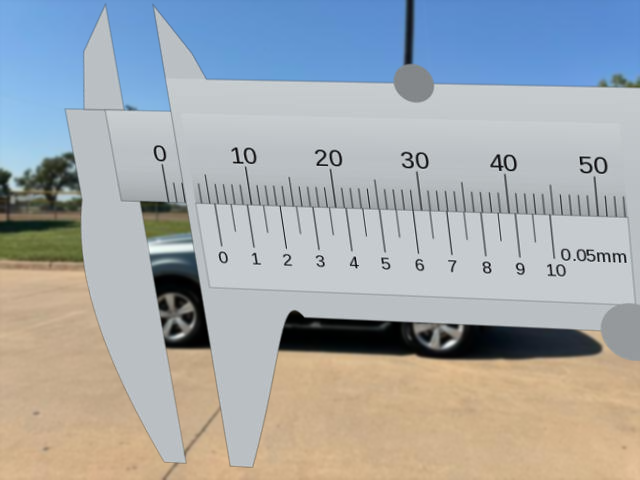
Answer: 5.6mm
